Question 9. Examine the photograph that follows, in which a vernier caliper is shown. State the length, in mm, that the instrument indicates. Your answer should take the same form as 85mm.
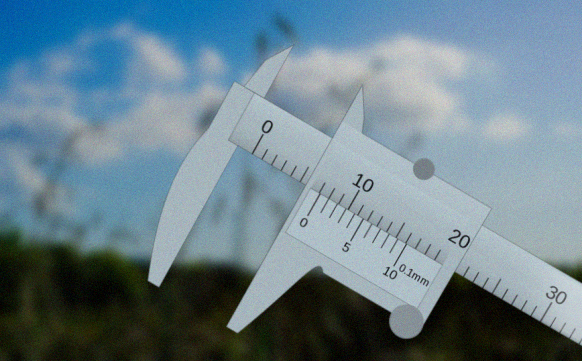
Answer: 7.1mm
